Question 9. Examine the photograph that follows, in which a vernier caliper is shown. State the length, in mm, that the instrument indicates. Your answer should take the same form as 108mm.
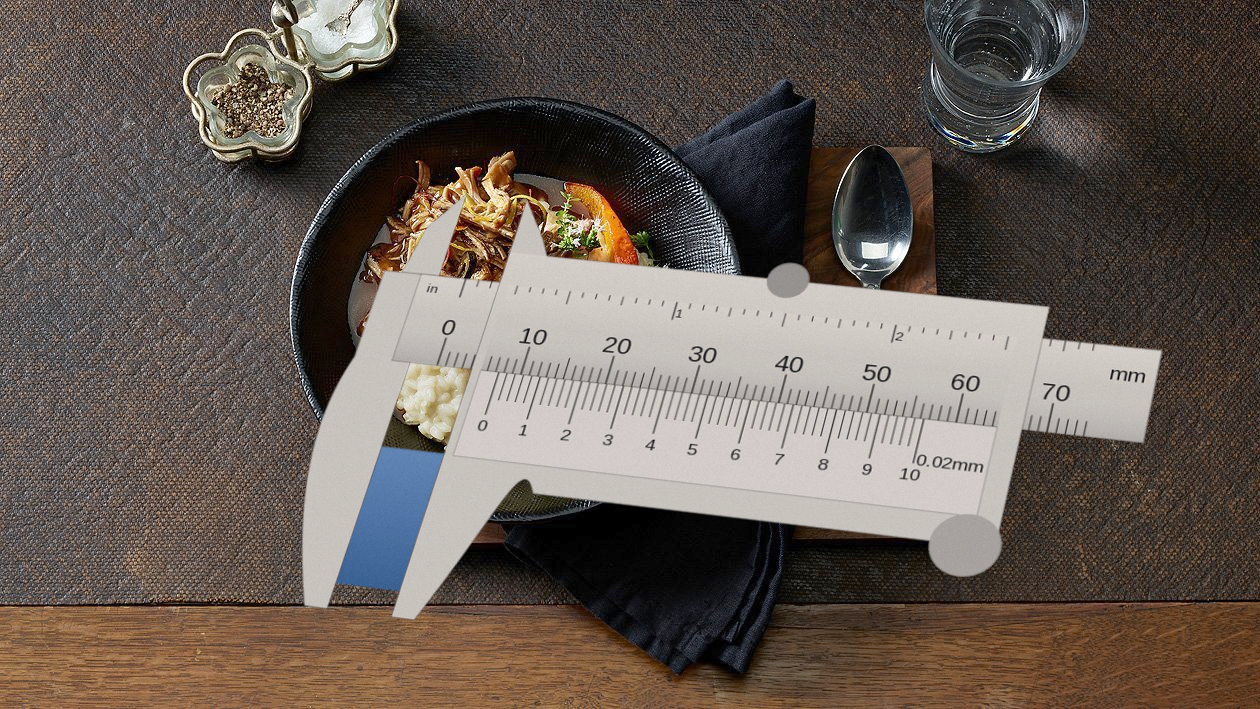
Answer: 7.4mm
